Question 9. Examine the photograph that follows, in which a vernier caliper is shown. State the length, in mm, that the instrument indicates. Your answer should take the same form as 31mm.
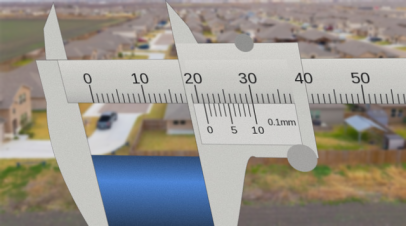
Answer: 21.0mm
